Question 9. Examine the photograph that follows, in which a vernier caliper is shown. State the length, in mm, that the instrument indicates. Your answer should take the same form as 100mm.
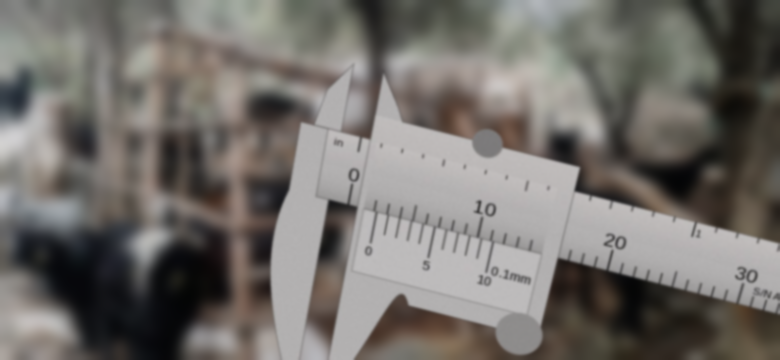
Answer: 2.2mm
